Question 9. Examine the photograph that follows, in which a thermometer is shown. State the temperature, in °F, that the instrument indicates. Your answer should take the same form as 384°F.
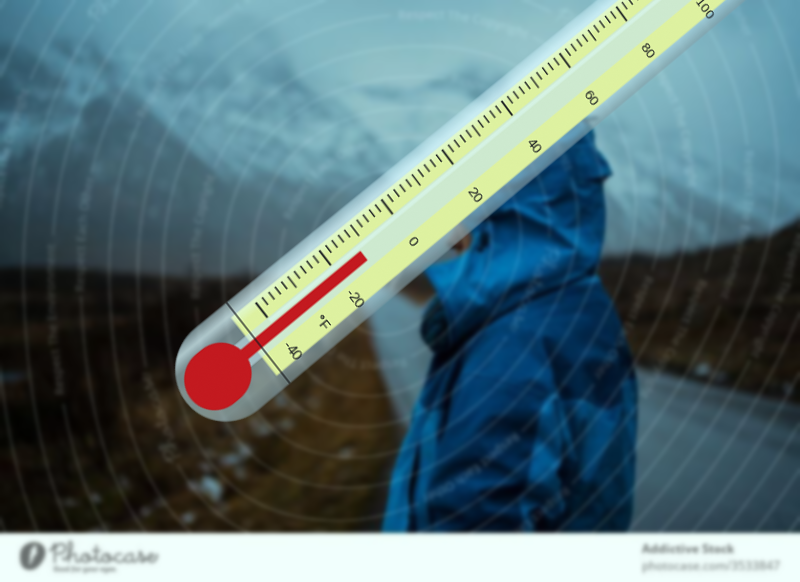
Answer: -12°F
